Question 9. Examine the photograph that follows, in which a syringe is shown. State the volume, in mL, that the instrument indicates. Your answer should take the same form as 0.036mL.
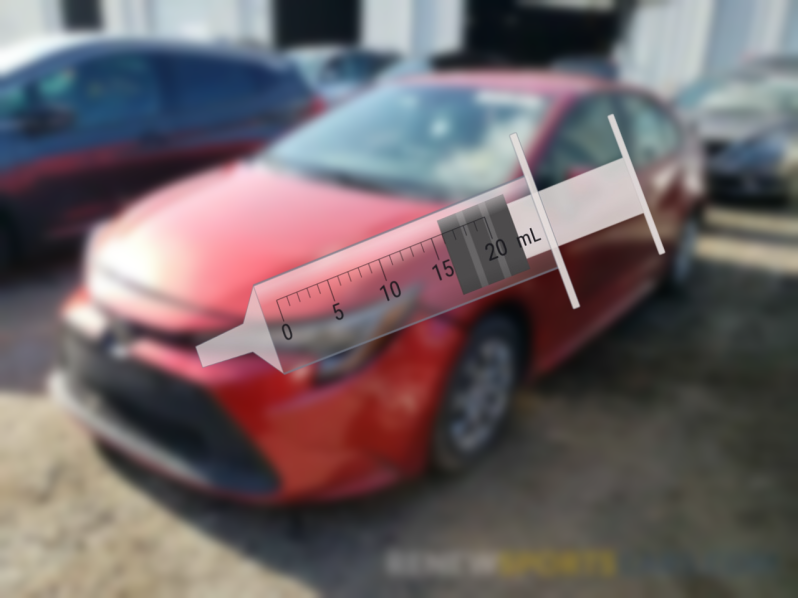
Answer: 16mL
